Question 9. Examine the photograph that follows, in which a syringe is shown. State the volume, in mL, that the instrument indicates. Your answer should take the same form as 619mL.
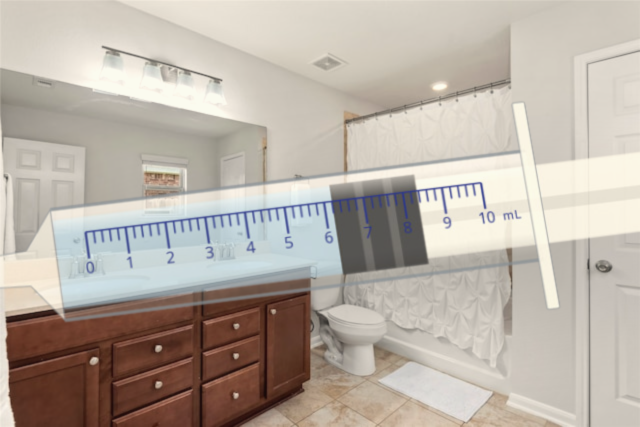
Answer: 6.2mL
